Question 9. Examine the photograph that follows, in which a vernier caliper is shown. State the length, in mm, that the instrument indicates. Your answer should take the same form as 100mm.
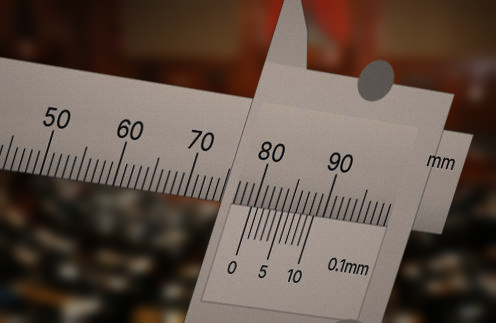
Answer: 79.6mm
